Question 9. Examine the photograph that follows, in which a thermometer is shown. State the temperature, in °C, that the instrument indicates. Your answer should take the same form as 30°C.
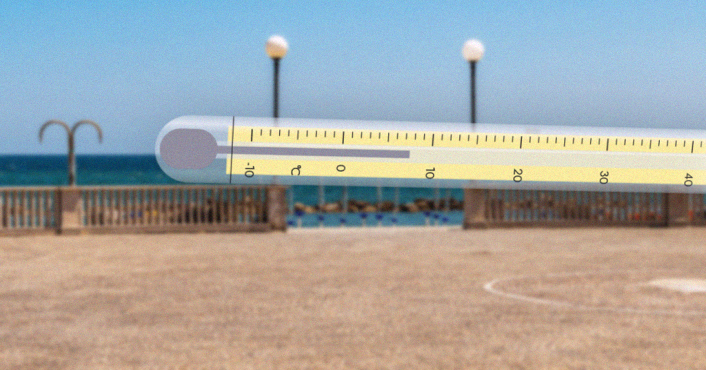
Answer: 7.5°C
